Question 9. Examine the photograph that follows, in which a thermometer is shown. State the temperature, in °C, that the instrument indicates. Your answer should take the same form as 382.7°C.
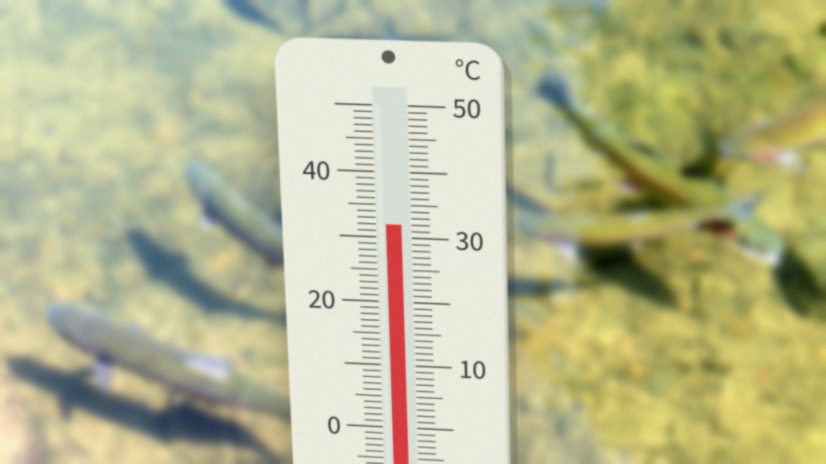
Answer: 32°C
